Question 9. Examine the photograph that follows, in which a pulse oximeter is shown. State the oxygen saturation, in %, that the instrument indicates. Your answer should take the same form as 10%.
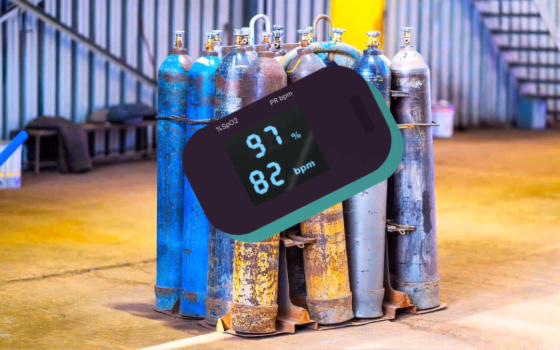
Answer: 97%
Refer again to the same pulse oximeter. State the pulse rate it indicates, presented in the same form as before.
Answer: 82bpm
